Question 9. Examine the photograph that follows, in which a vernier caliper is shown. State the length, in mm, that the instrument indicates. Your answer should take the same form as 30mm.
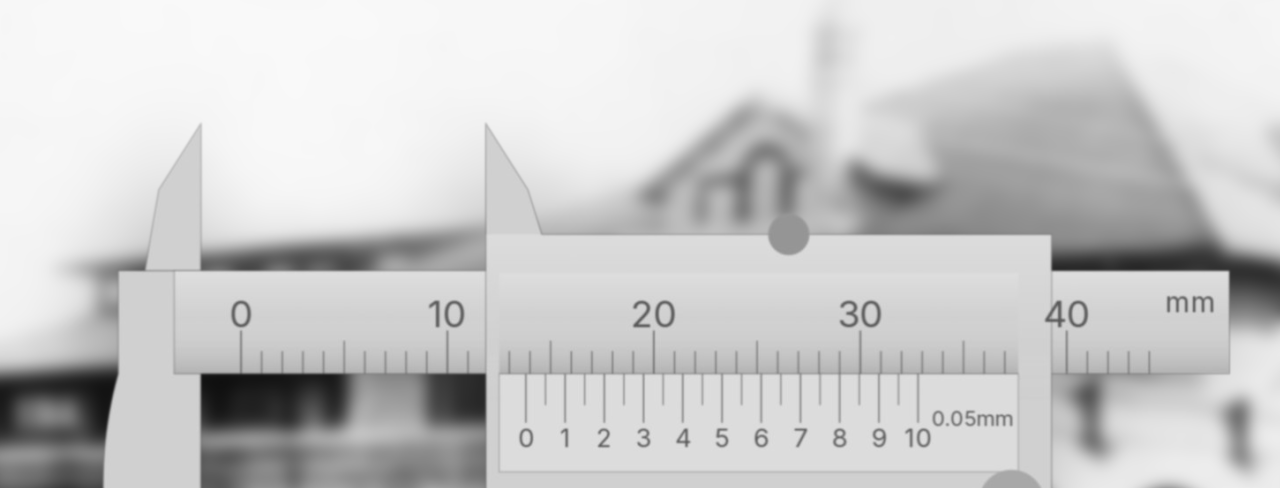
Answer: 13.8mm
